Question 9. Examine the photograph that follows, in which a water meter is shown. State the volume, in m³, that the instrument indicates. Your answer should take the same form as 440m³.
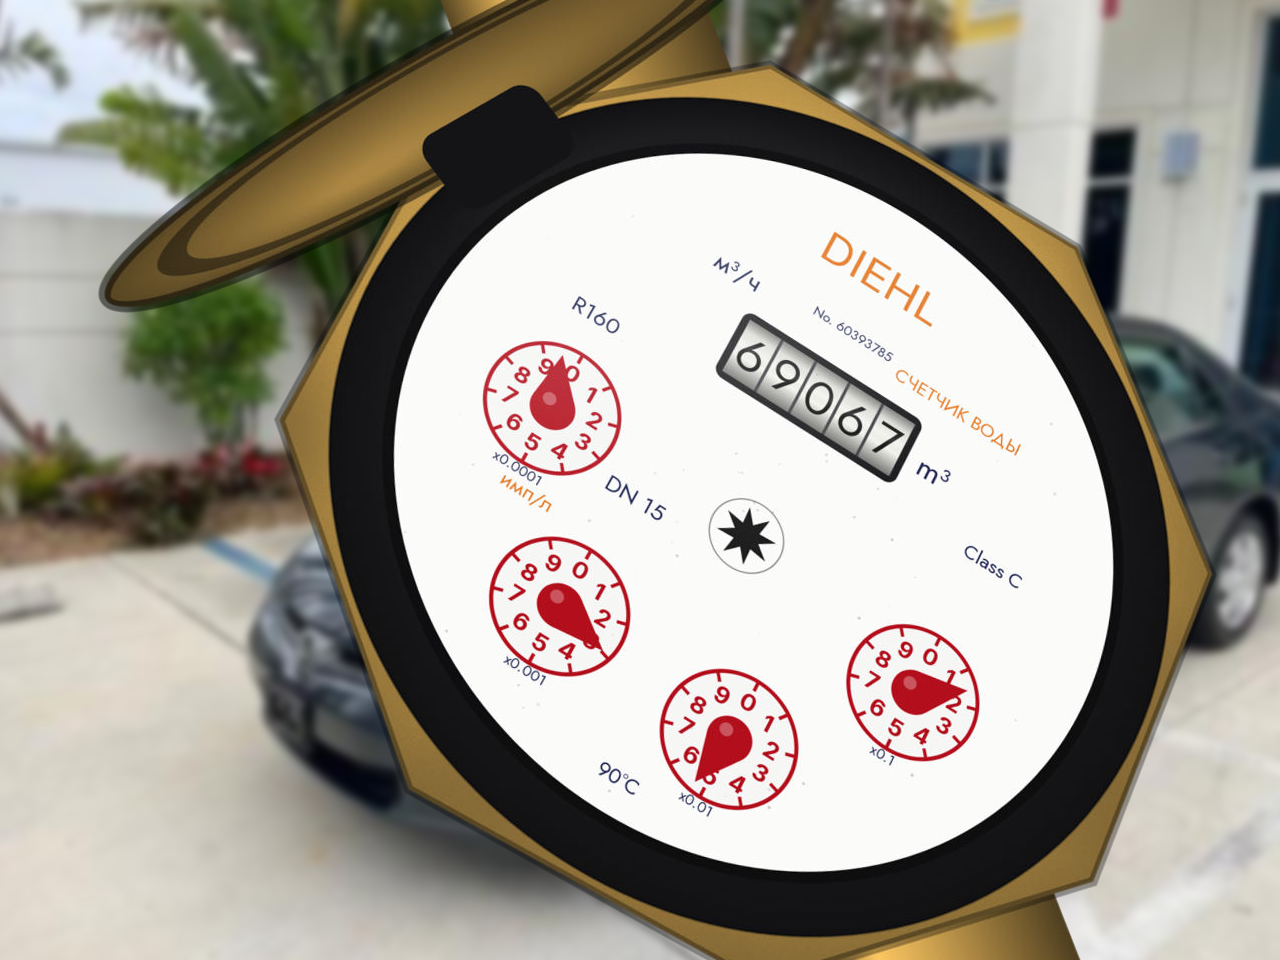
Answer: 69067.1529m³
